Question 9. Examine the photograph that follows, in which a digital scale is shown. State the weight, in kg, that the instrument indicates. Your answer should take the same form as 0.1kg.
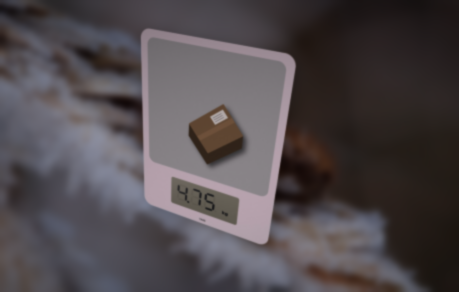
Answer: 4.75kg
